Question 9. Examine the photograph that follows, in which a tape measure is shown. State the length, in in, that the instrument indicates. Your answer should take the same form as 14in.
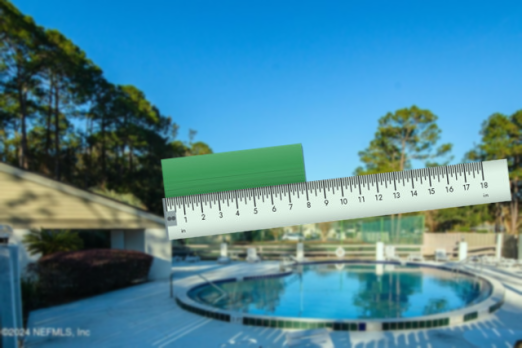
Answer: 8in
